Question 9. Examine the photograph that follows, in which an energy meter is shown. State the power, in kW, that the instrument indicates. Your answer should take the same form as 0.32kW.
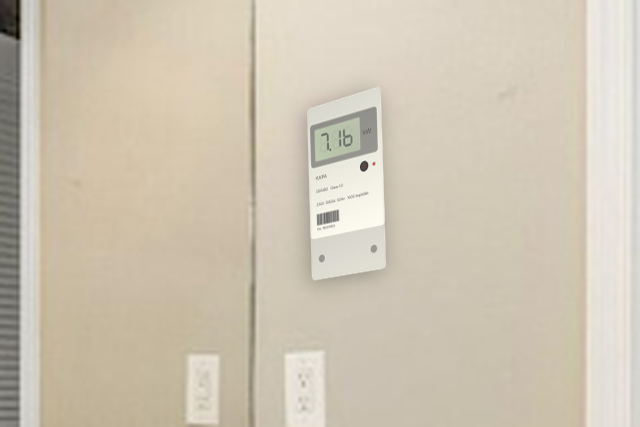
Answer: 7.16kW
